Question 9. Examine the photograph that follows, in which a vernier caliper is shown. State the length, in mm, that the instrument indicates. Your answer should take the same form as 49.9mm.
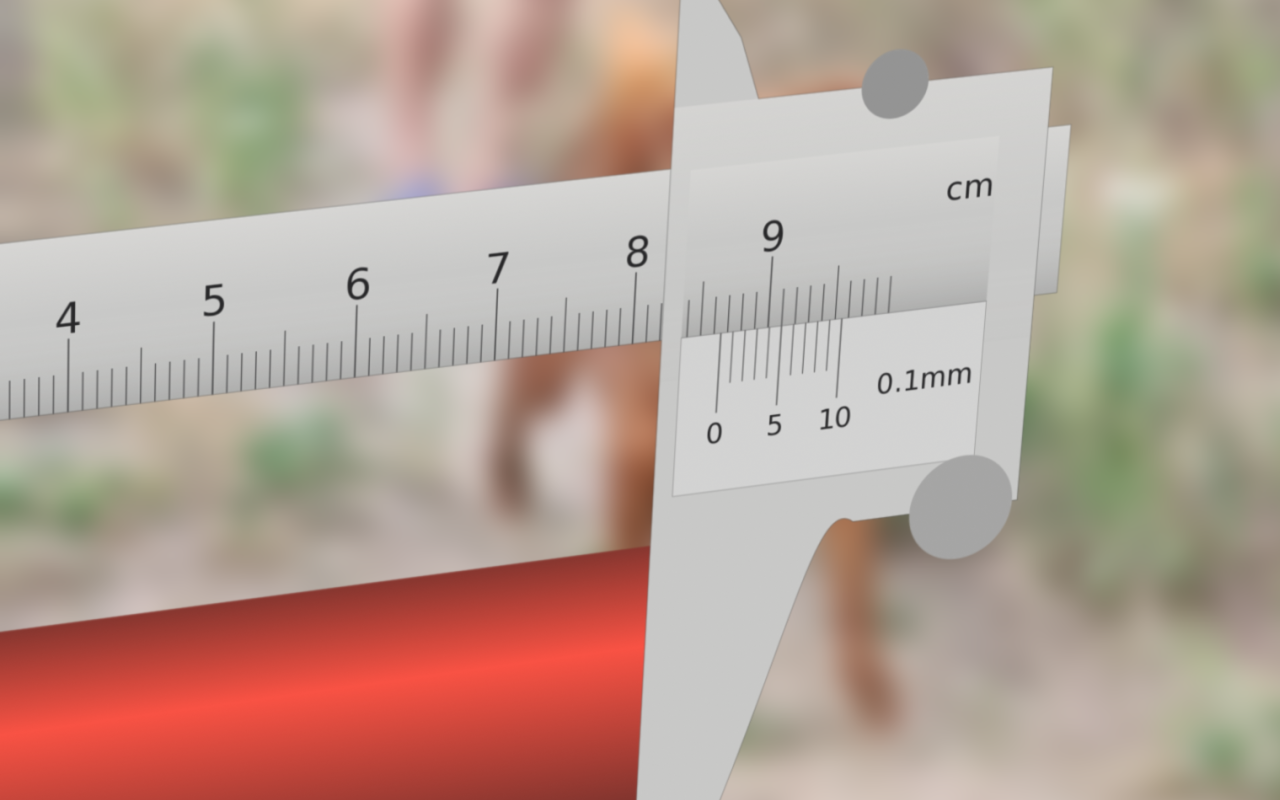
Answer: 86.5mm
